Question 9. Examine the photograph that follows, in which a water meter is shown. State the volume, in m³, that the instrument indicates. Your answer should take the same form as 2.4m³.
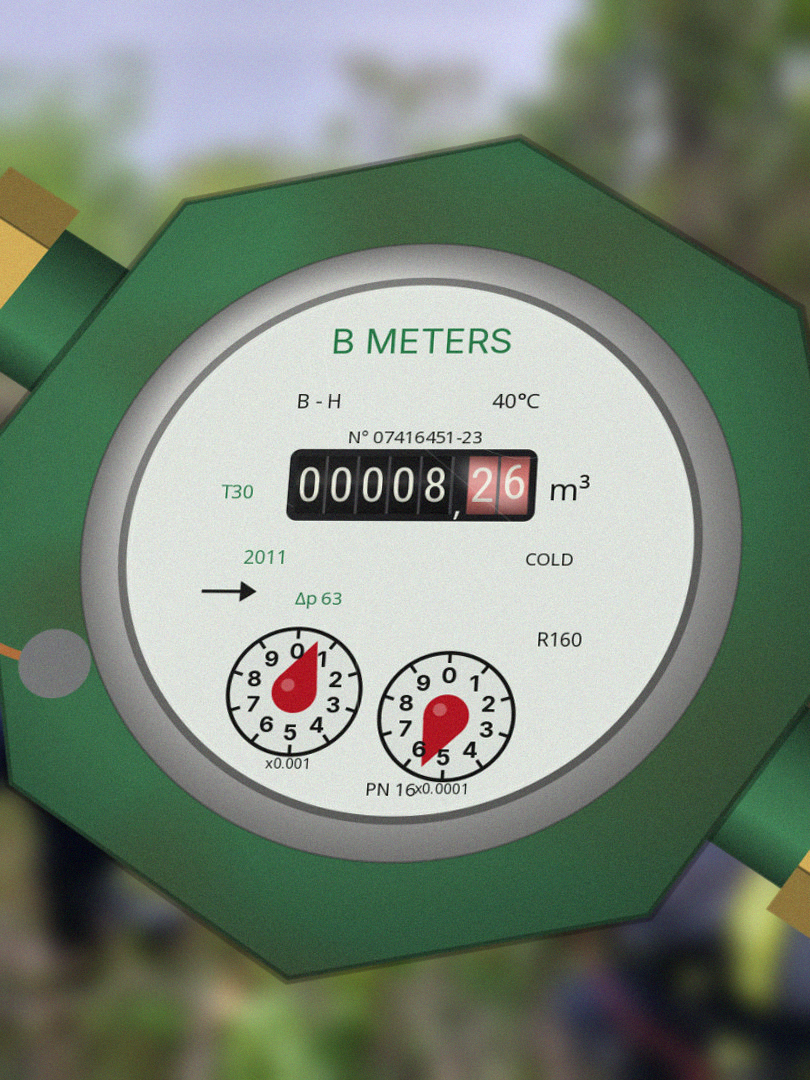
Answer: 8.2605m³
